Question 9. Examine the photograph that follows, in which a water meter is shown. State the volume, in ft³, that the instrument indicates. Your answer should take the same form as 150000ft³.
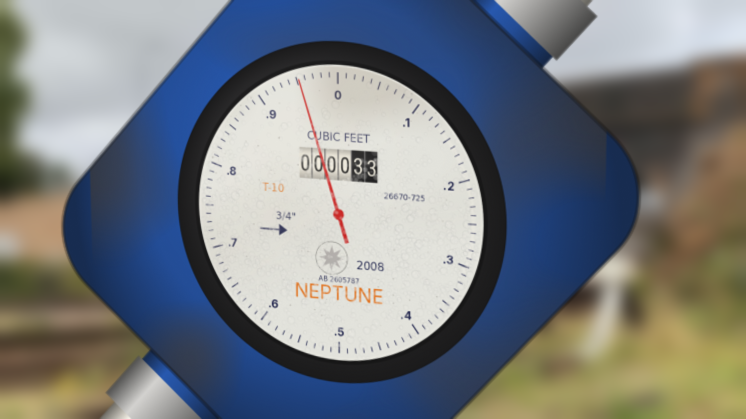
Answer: 32.95ft³
